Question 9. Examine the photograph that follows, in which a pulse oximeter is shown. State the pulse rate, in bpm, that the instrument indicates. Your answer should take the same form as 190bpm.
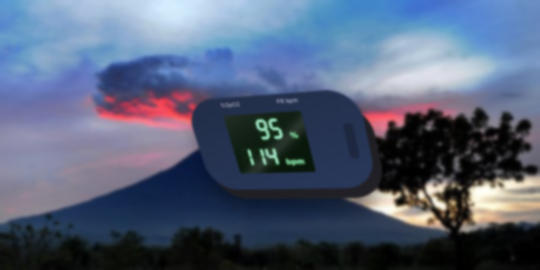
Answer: 114bpm
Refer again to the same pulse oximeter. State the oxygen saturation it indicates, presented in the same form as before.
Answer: 95%
